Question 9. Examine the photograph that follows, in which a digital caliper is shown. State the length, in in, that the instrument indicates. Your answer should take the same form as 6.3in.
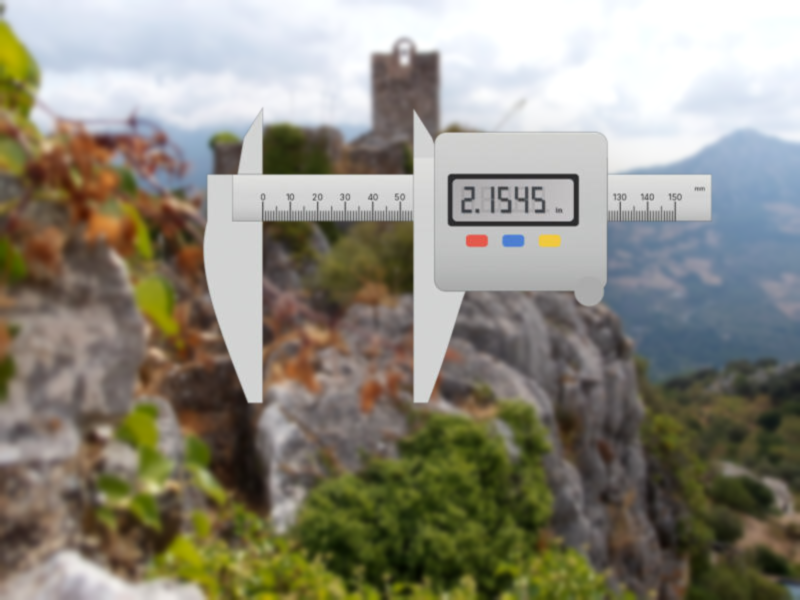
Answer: 2.1545in
